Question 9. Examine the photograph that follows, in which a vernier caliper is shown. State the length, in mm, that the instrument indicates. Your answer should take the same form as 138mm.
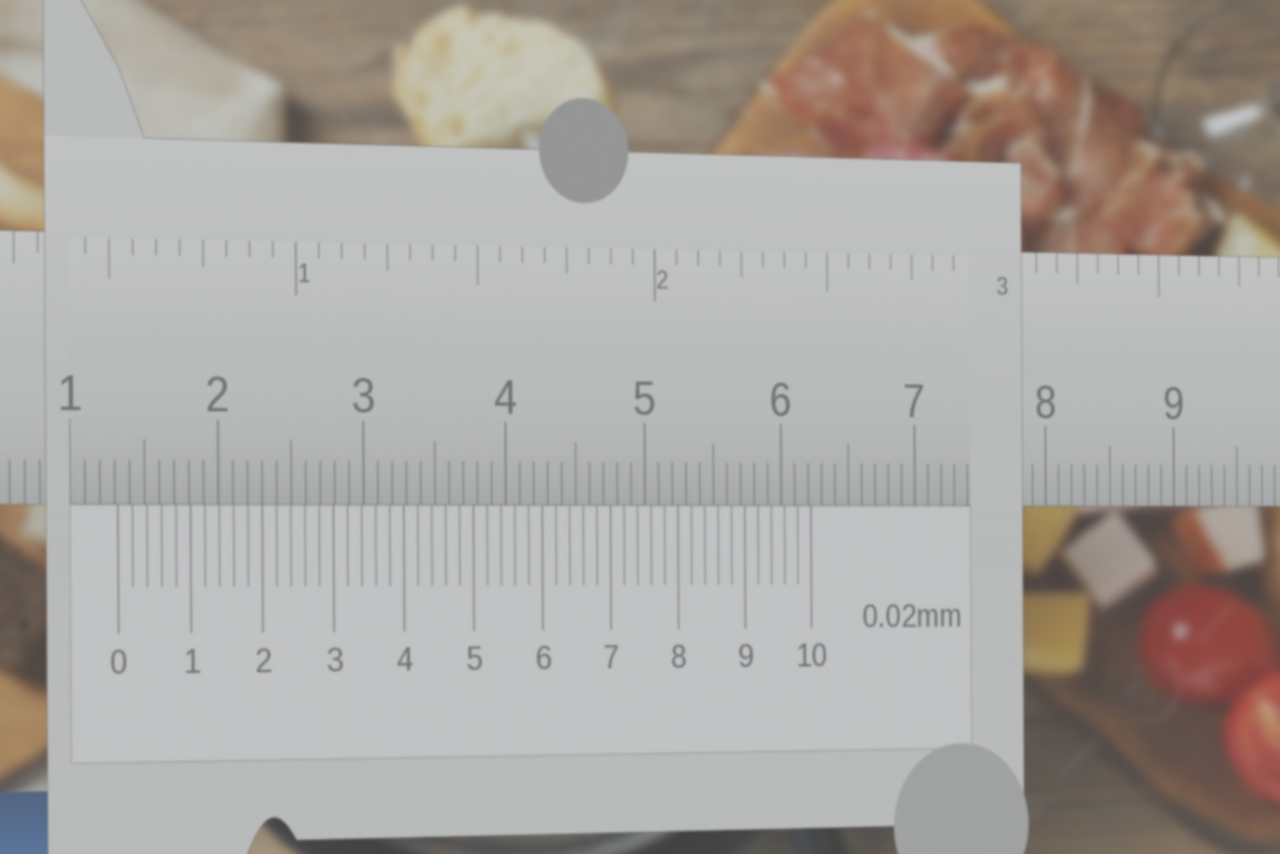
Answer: 13.2mm
